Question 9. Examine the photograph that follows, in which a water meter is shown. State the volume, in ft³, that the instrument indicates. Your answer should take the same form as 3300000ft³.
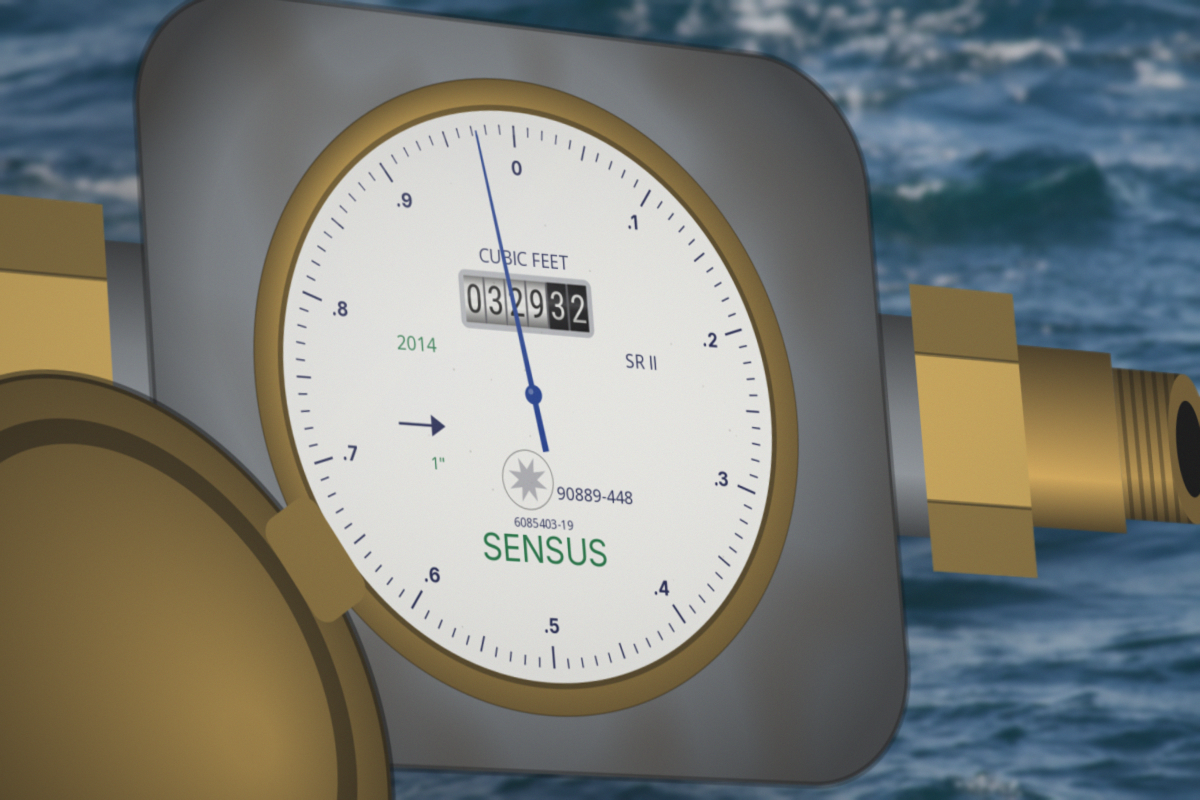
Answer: 32931.97ft³
